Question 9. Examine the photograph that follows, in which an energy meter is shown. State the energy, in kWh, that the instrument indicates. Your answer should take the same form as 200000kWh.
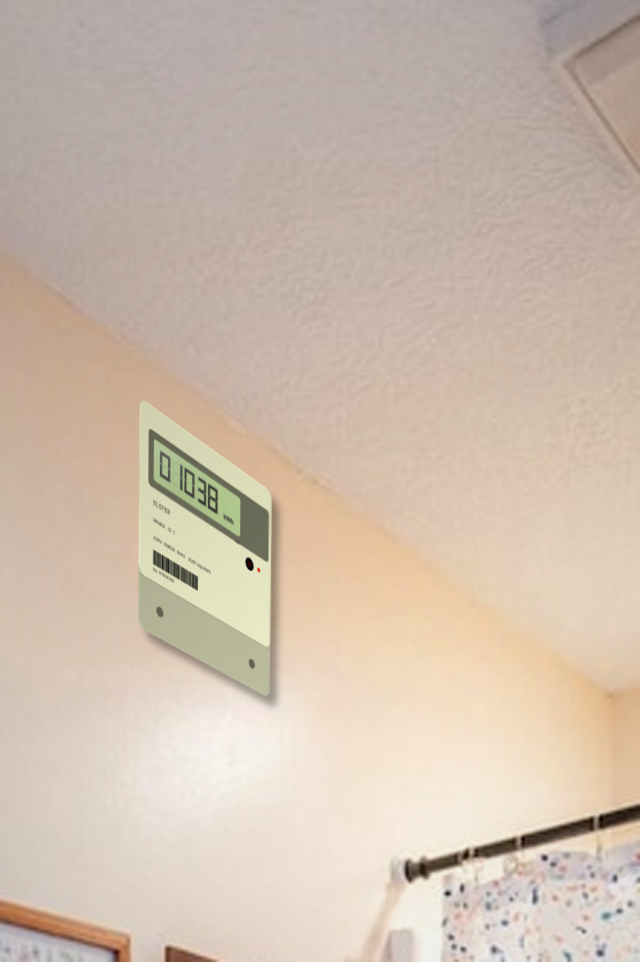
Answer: 1038kWh
